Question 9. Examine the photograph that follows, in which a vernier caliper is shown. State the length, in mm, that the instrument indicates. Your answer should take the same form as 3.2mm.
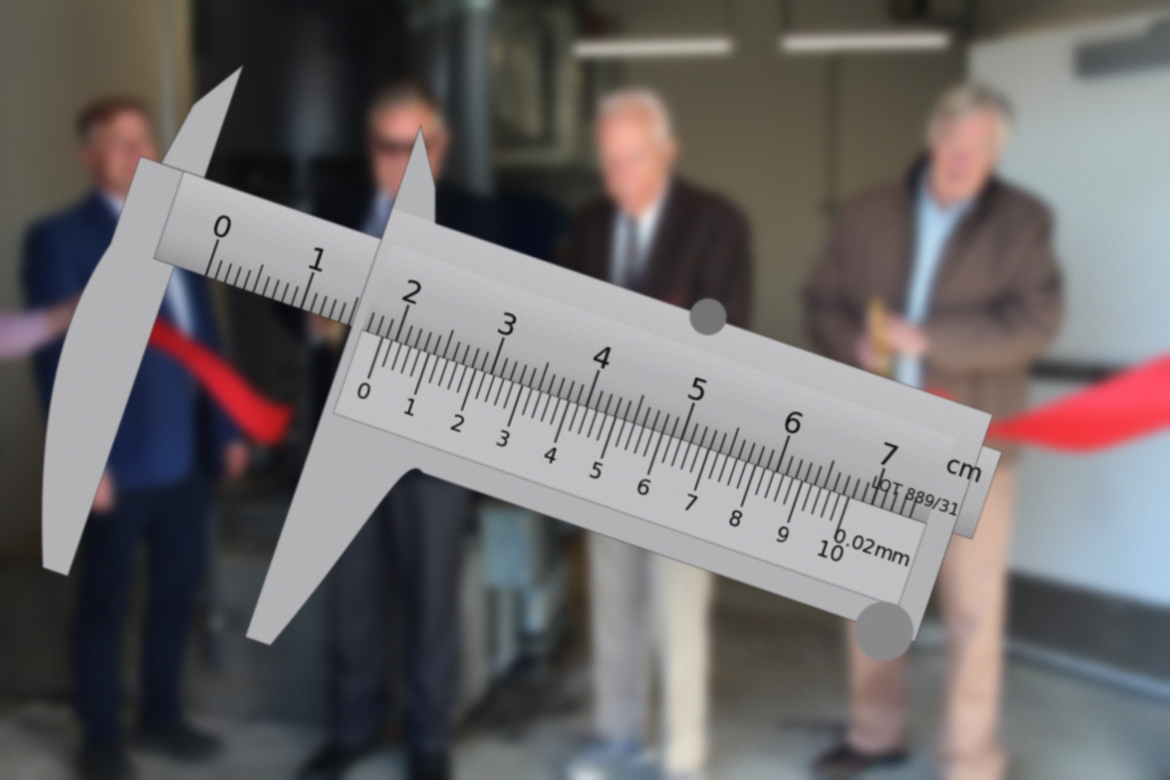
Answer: 18.6mm
